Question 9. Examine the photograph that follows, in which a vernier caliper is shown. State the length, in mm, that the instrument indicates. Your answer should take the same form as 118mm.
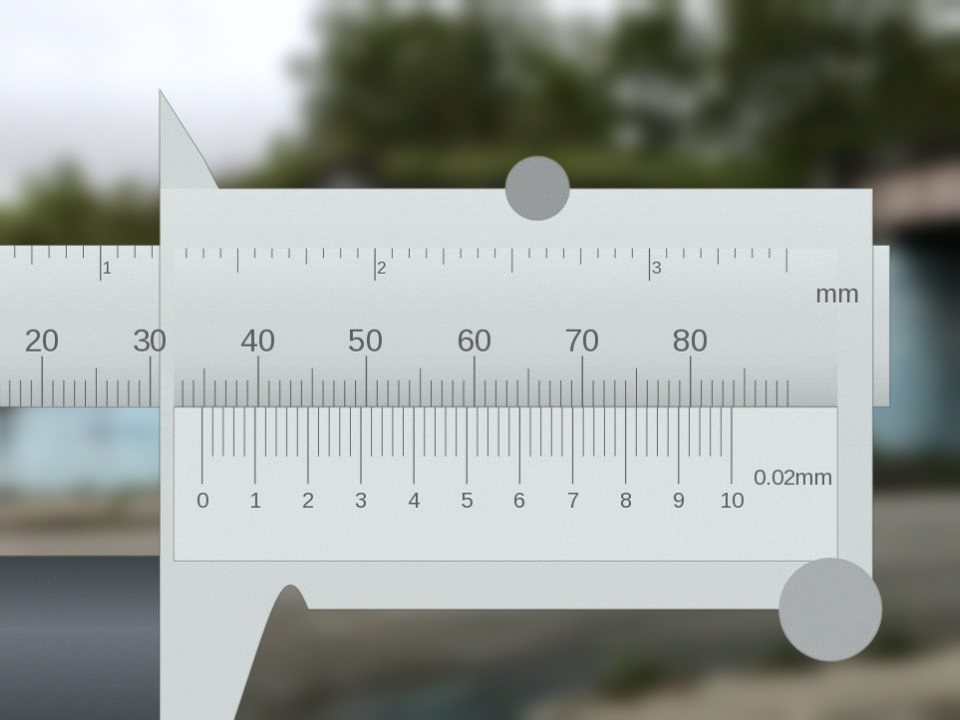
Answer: 34.8mm
